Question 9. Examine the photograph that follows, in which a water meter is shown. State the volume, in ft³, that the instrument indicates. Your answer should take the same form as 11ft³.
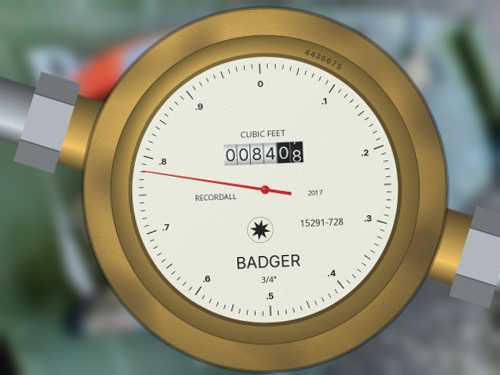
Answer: 8407.78ft³
